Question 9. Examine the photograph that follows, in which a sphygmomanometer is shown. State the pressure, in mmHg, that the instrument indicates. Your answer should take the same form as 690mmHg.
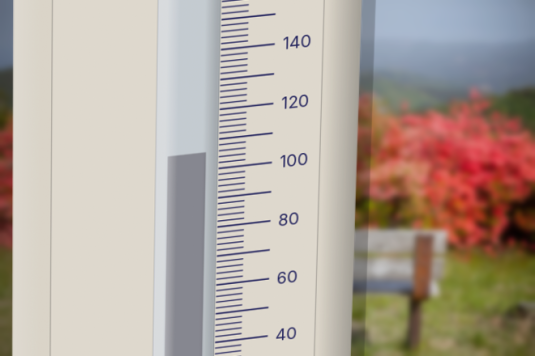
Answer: 106mmHg
